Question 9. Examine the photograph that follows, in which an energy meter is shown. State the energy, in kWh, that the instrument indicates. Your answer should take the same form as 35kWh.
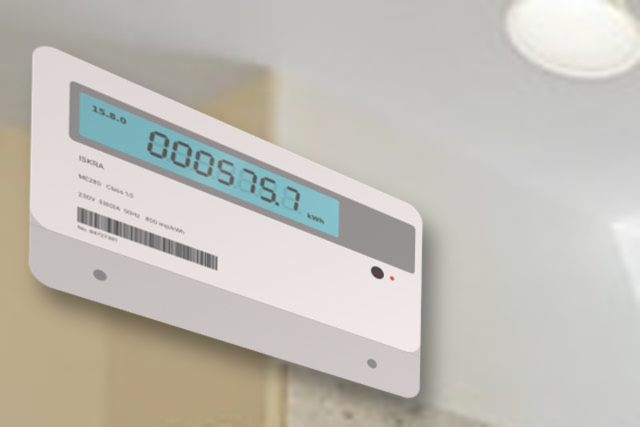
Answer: 575.7kWh
